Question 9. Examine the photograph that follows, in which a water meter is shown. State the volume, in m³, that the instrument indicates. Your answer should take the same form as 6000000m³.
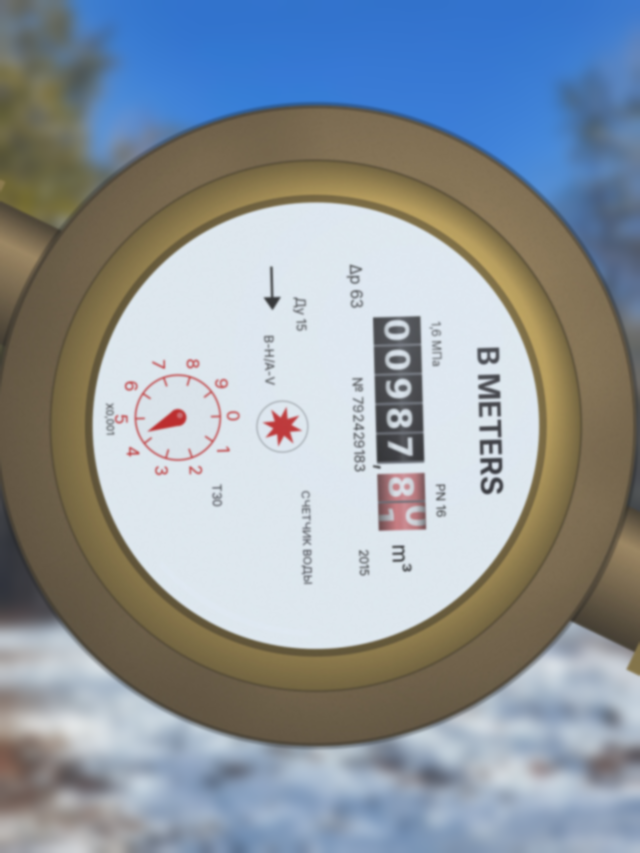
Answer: 987.804m³
